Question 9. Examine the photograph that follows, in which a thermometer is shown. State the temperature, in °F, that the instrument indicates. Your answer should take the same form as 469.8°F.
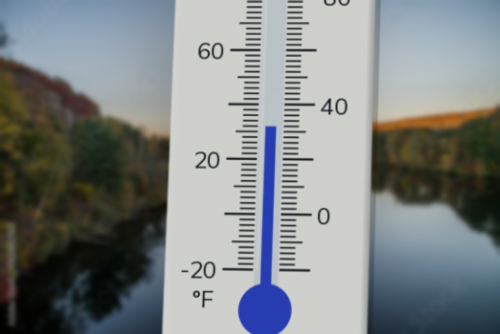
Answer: 32°F
